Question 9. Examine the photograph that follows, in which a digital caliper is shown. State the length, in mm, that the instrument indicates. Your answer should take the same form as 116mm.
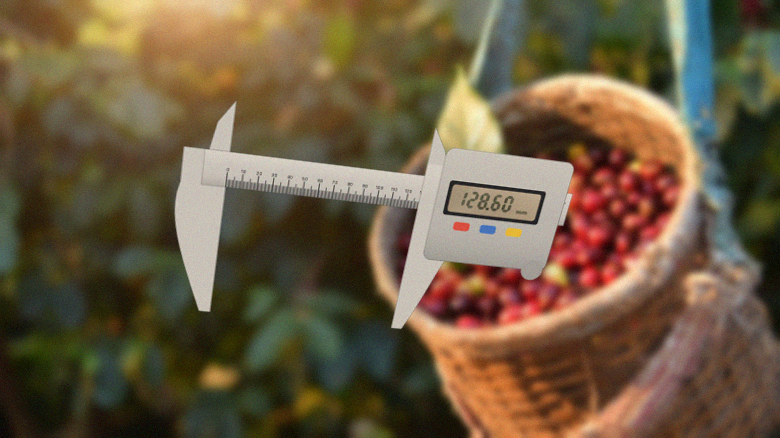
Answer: 128.60mm
